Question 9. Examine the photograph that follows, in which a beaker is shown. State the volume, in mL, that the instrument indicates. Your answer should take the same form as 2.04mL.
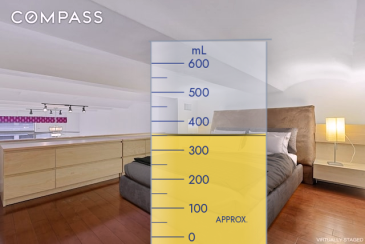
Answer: 350mL
